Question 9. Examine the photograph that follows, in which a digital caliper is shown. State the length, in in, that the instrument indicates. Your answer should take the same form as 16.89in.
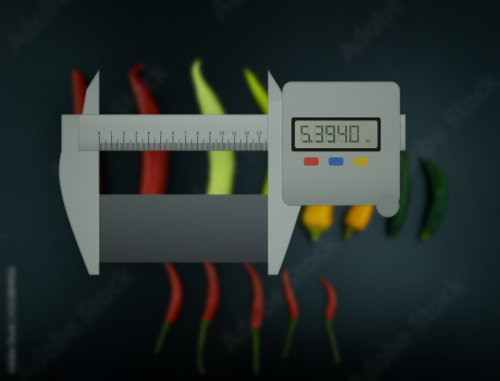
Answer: 5.3940in
